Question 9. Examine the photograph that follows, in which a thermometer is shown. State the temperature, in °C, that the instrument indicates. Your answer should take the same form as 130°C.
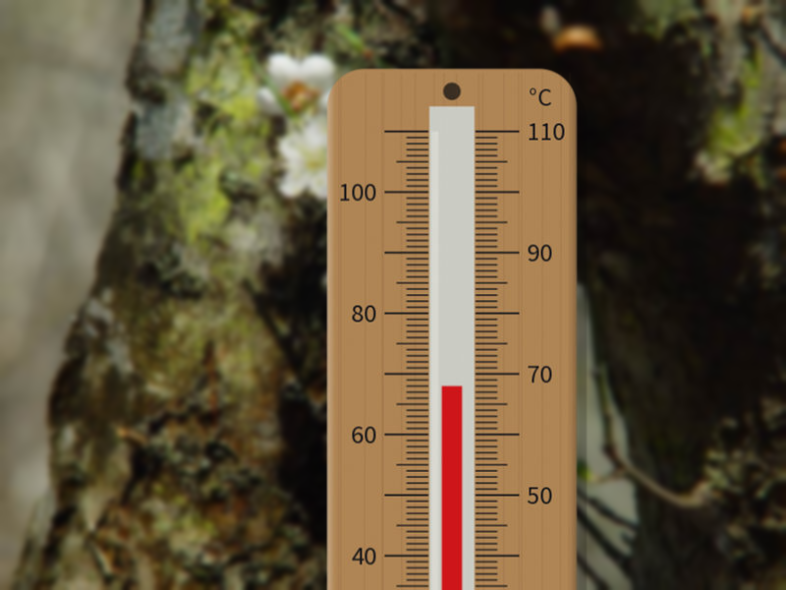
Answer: 68°C
